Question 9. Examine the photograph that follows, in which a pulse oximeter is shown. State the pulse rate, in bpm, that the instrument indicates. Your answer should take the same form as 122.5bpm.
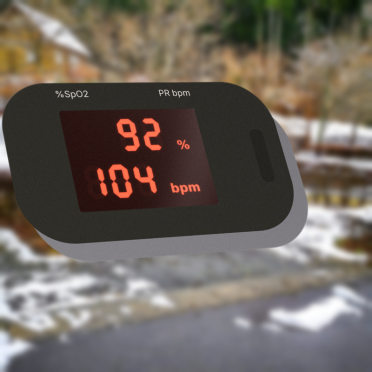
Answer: 104bpm
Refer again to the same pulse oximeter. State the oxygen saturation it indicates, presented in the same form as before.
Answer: 92%
